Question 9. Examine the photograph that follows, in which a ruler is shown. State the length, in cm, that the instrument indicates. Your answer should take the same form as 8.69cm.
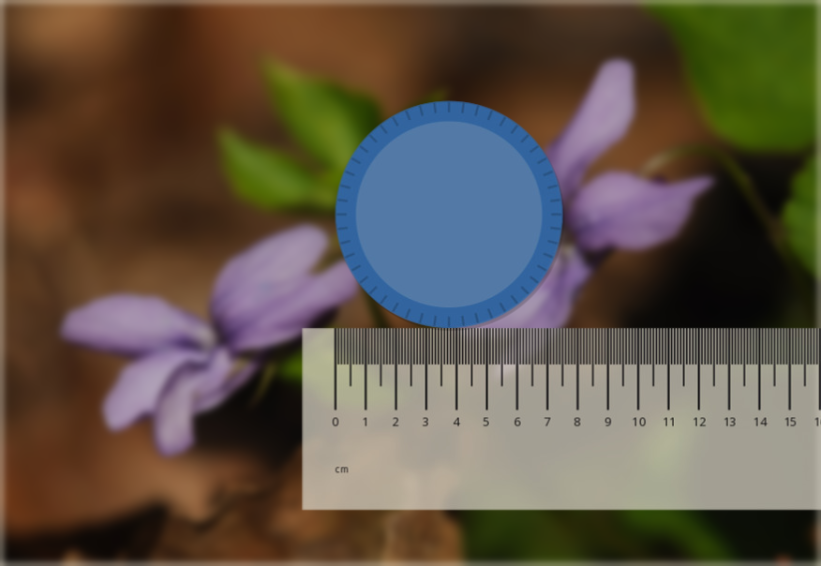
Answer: 7.5cm
